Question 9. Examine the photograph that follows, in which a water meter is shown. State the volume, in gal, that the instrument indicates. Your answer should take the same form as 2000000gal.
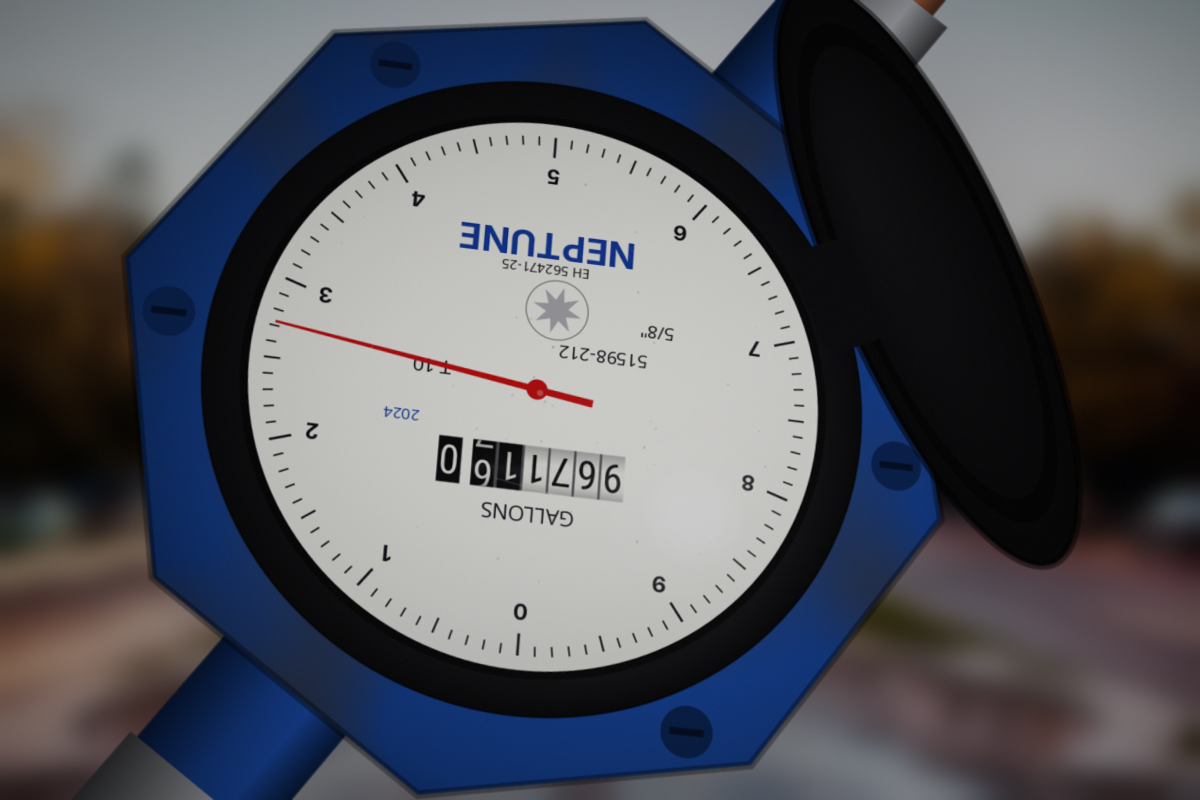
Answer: 9671162.7gal
